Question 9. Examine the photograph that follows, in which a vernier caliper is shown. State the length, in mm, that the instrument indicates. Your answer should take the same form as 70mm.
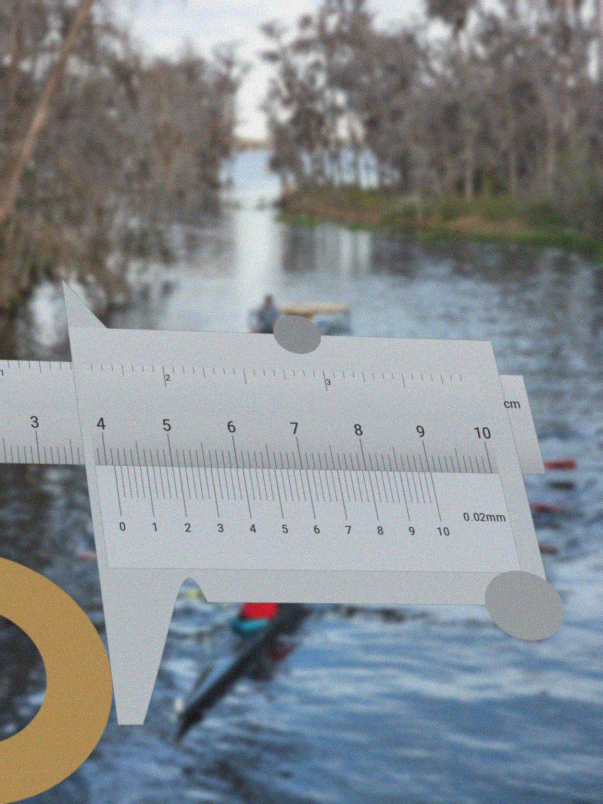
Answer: 41.2mm
